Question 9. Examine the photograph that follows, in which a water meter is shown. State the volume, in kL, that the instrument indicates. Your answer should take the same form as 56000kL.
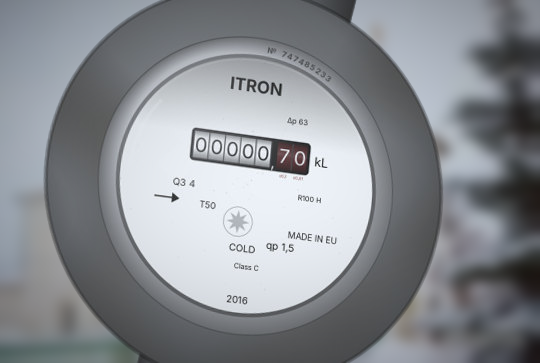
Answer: 0.70kL
